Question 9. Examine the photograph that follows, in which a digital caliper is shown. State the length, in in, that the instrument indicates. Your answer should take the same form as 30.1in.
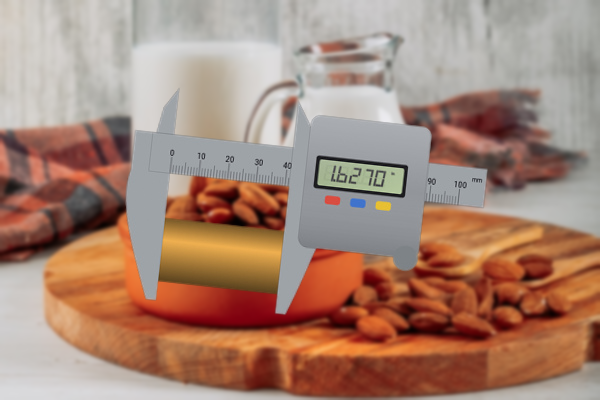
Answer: 1.6270in
